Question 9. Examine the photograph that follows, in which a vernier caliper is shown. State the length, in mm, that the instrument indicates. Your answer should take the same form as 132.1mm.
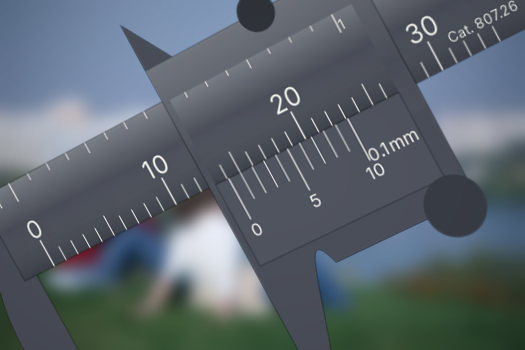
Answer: 14.1mm
